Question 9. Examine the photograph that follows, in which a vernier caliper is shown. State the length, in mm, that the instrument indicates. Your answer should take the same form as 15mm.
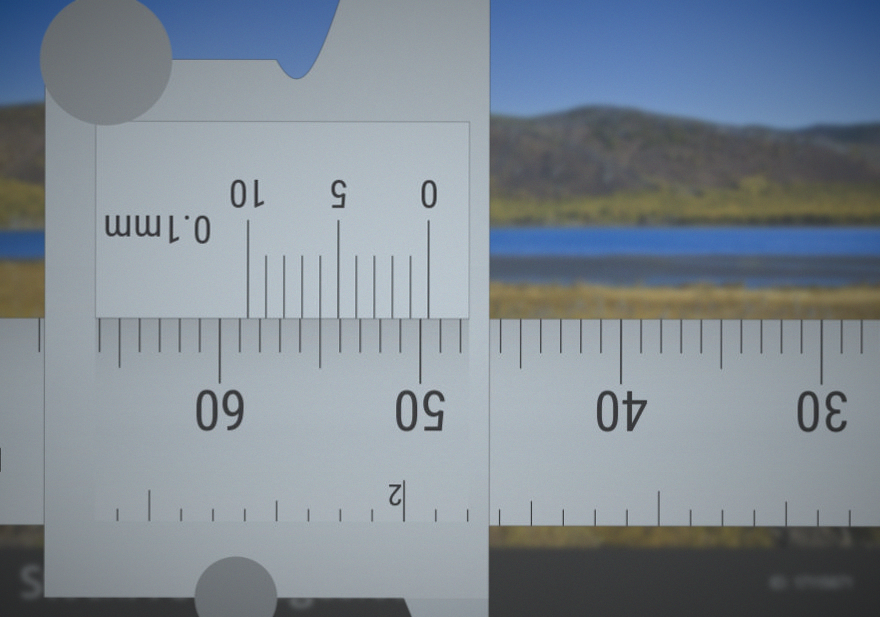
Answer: 49.6mm
